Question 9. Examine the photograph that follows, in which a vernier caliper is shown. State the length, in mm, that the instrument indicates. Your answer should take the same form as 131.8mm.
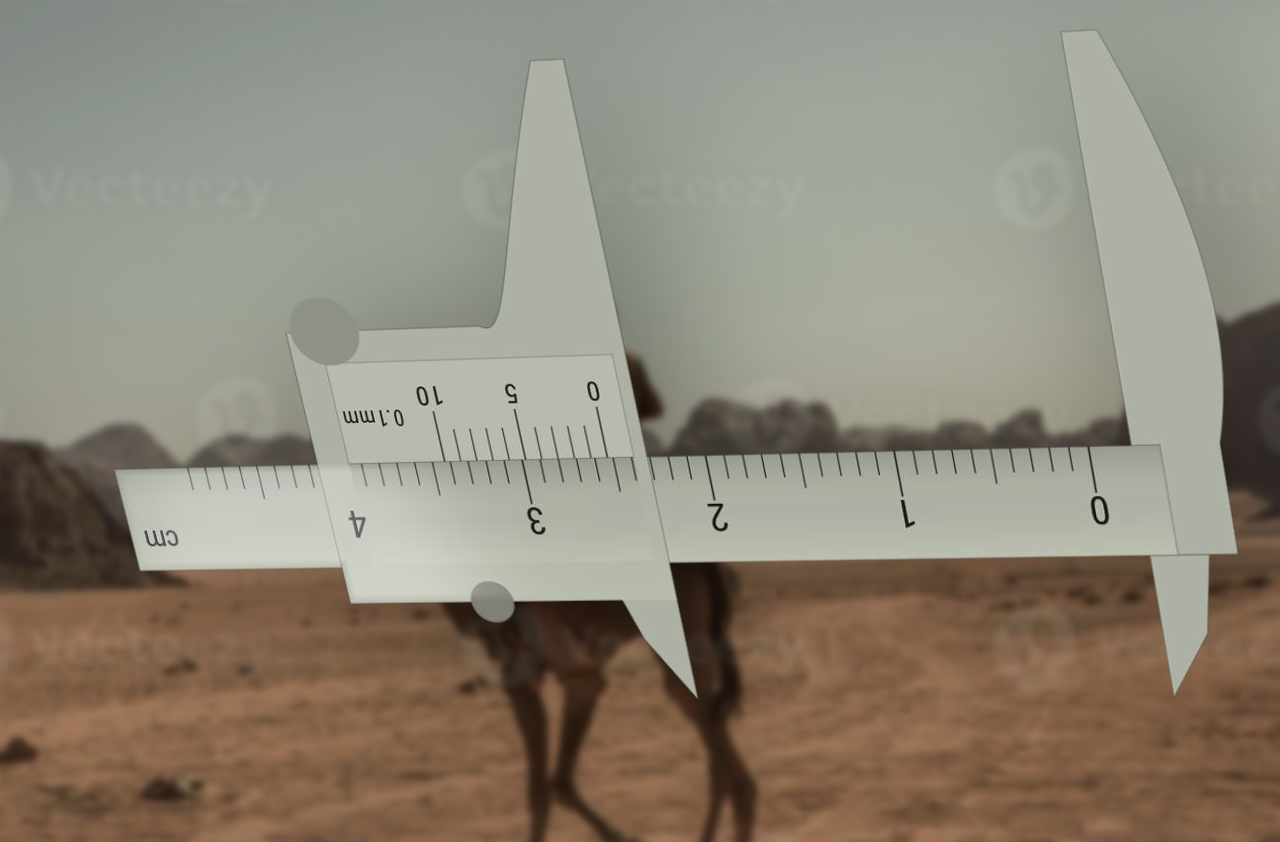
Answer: 25.3mm
